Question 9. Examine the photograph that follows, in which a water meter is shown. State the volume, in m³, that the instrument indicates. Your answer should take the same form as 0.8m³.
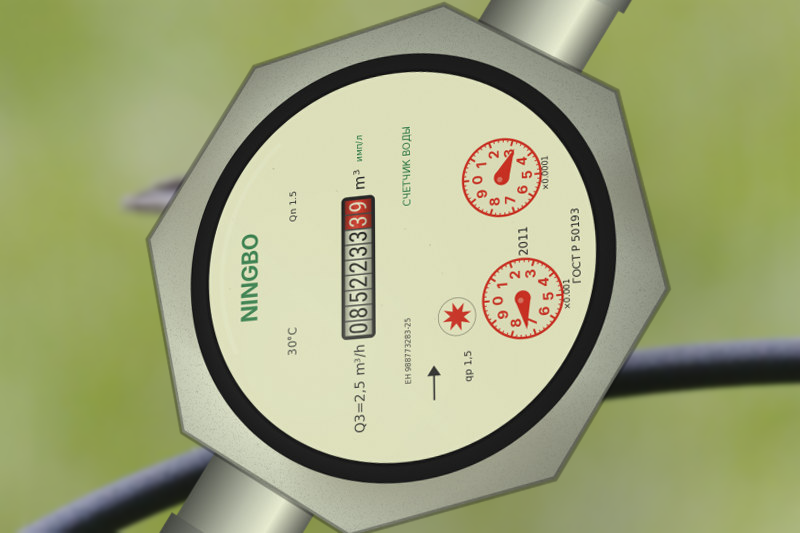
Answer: 852233.3973m³
